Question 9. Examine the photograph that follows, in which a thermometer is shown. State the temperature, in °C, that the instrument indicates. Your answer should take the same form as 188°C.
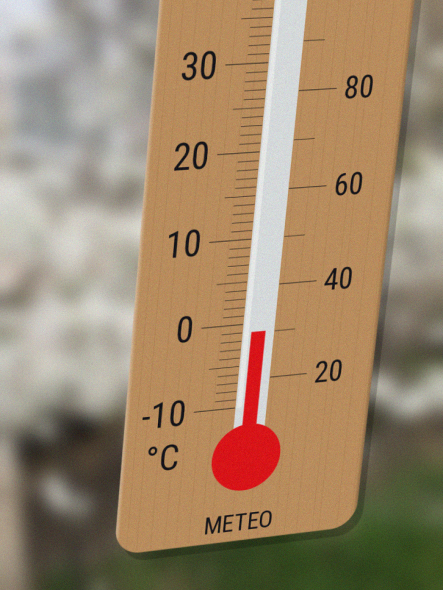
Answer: -1°C
